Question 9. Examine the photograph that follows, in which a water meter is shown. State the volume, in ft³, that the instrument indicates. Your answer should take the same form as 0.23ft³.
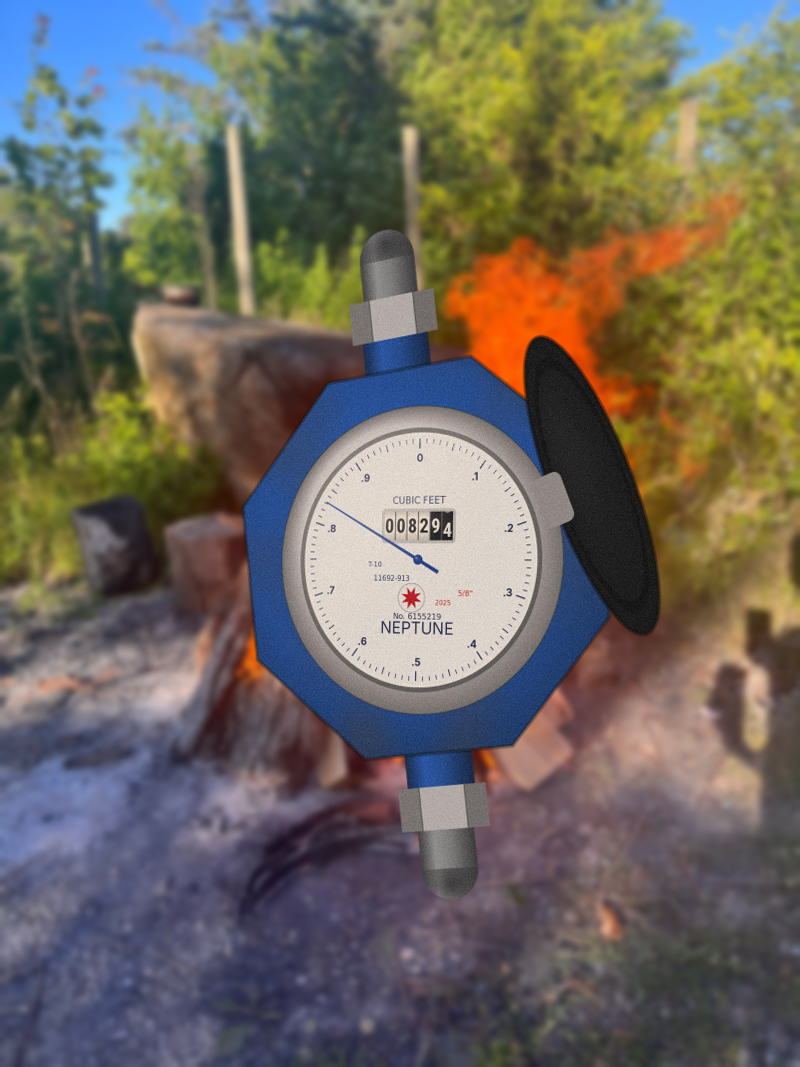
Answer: 8293.83ft³
